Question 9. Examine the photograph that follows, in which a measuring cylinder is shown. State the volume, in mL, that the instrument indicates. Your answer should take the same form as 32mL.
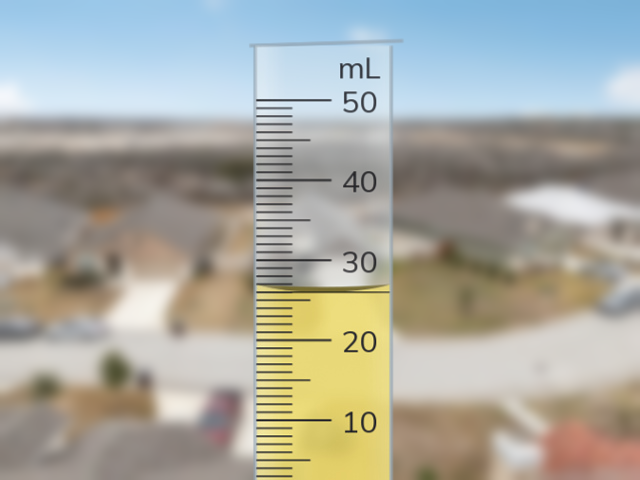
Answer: 26mL
